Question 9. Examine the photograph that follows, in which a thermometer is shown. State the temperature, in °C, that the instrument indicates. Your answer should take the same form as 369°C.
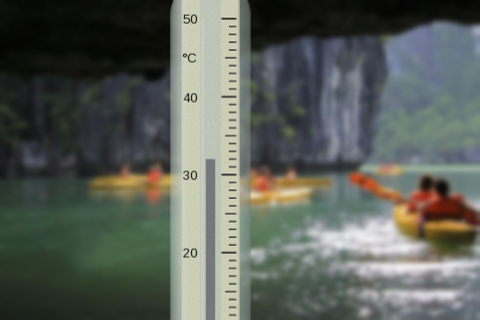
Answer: 32°C
